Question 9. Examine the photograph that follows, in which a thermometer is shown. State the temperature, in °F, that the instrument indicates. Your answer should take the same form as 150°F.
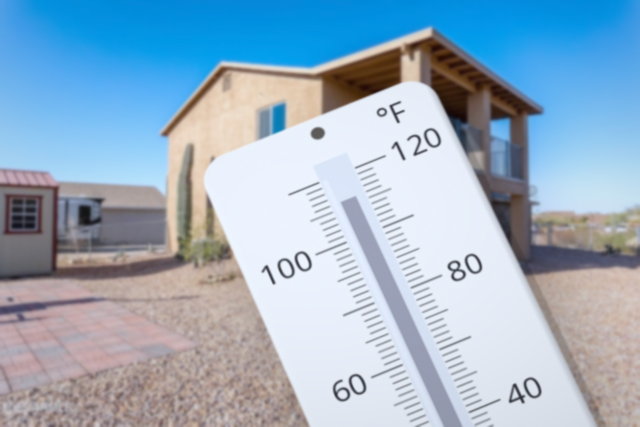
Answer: 112°F
